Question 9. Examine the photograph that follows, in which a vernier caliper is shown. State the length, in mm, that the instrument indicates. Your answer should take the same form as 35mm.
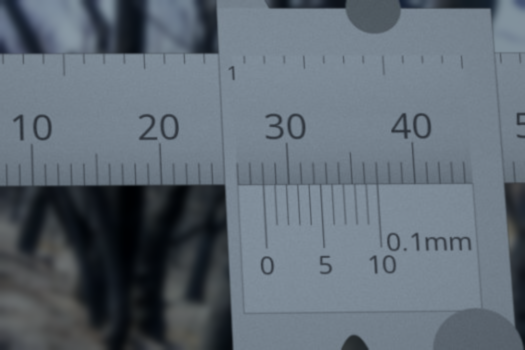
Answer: 28.0mm
